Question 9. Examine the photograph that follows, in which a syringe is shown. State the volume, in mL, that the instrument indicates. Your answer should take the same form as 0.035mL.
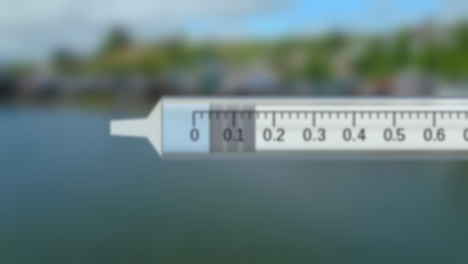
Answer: 0.04mL
